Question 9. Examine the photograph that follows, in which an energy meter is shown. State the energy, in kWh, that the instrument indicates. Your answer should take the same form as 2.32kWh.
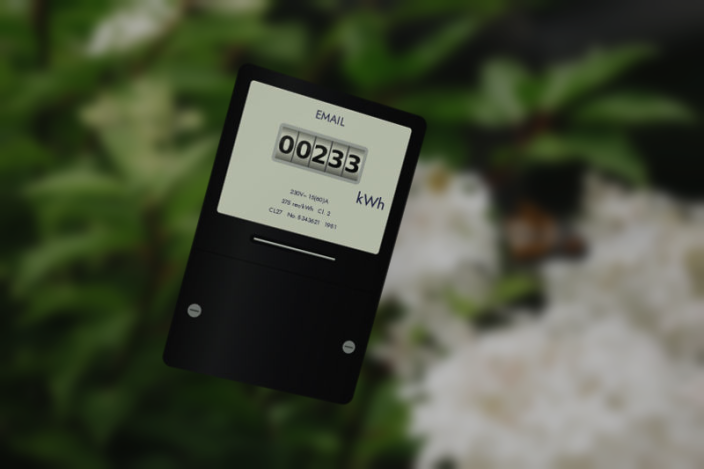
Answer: 233kWh
